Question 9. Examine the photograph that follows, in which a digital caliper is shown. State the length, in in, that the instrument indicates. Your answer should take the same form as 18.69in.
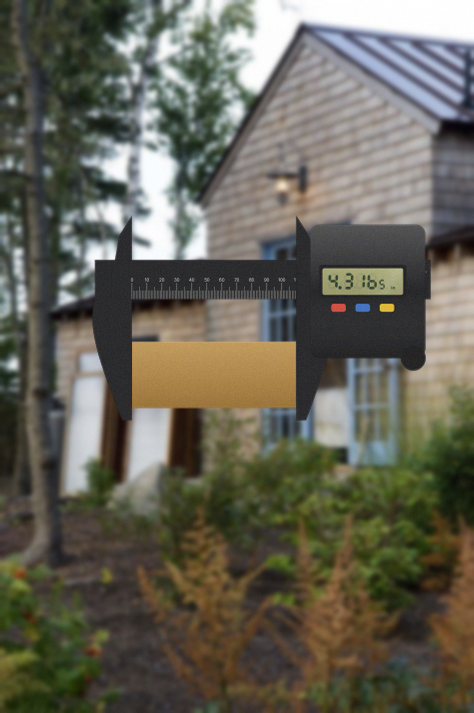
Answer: 4.3165in
